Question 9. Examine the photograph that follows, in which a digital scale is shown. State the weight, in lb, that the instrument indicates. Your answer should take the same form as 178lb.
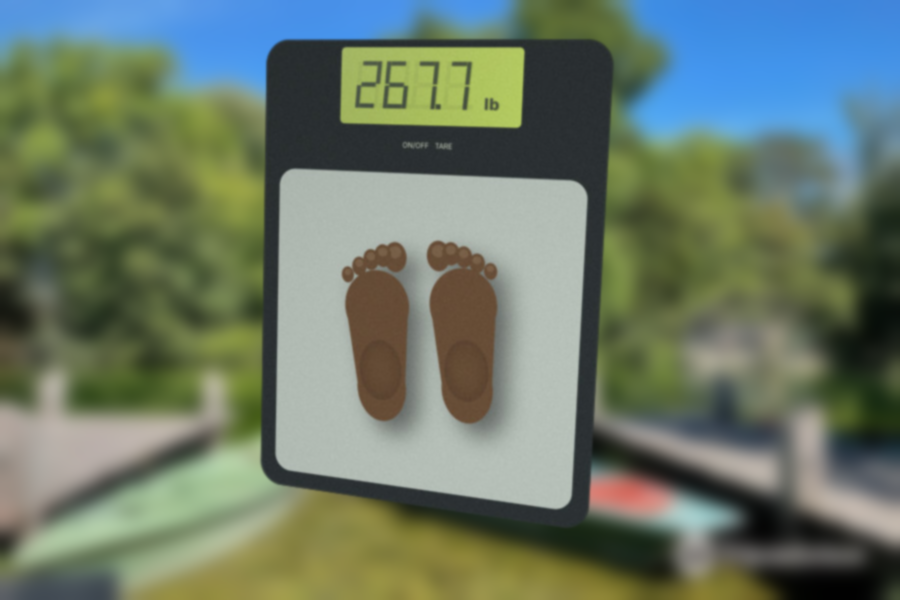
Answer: 267.7lb
